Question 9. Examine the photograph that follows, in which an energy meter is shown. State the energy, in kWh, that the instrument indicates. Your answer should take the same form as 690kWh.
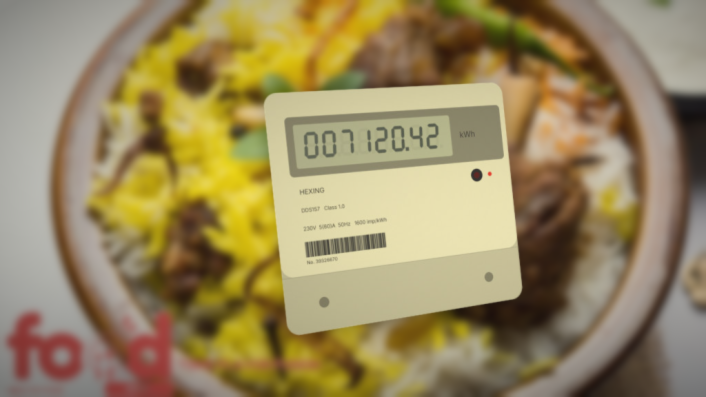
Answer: 7120.42kWh
